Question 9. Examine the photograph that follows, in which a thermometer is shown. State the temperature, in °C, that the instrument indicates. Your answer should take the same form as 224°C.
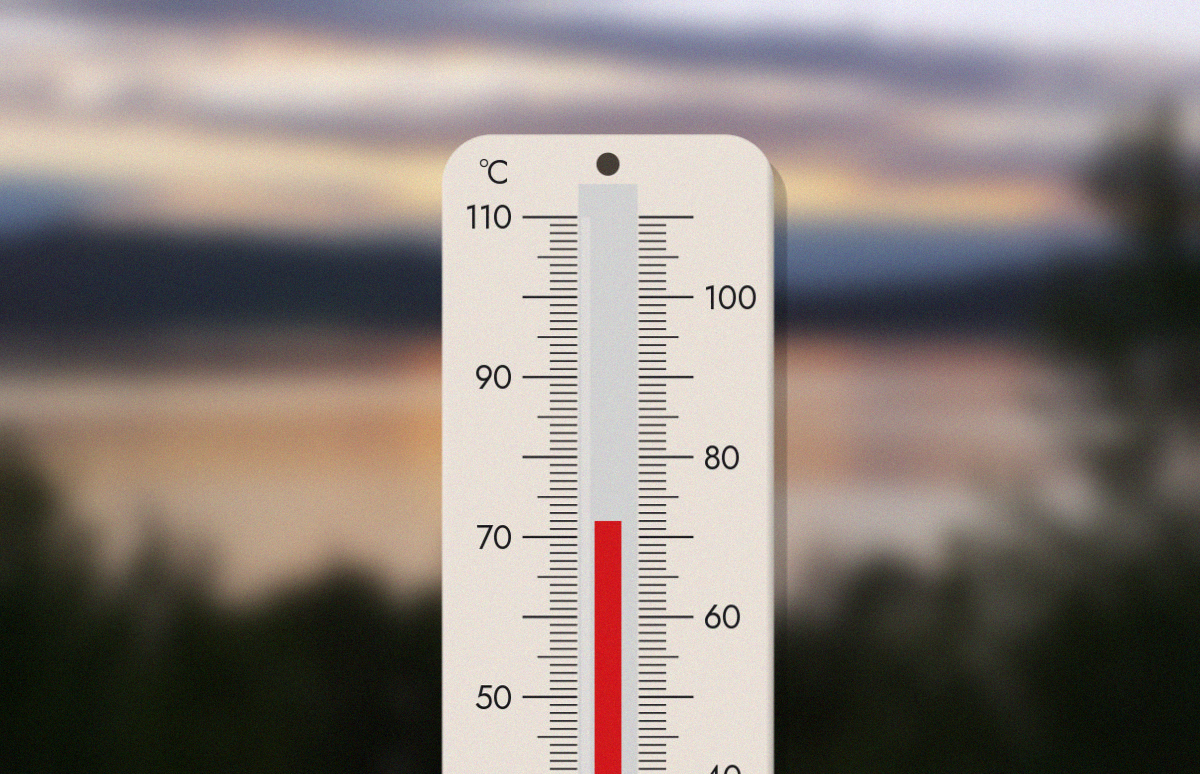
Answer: 72°C
